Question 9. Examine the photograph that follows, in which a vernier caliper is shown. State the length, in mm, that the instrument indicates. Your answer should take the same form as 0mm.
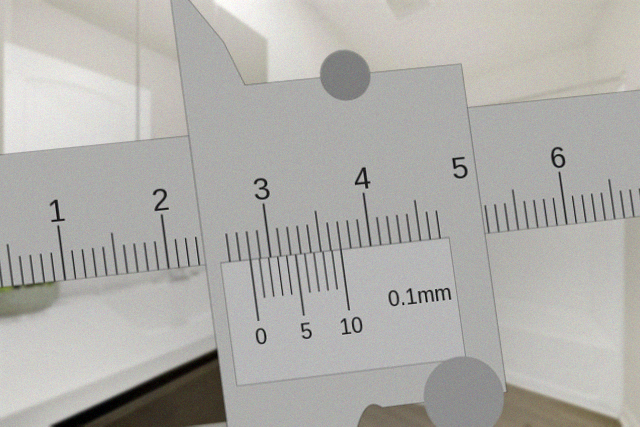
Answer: 28.0mm
